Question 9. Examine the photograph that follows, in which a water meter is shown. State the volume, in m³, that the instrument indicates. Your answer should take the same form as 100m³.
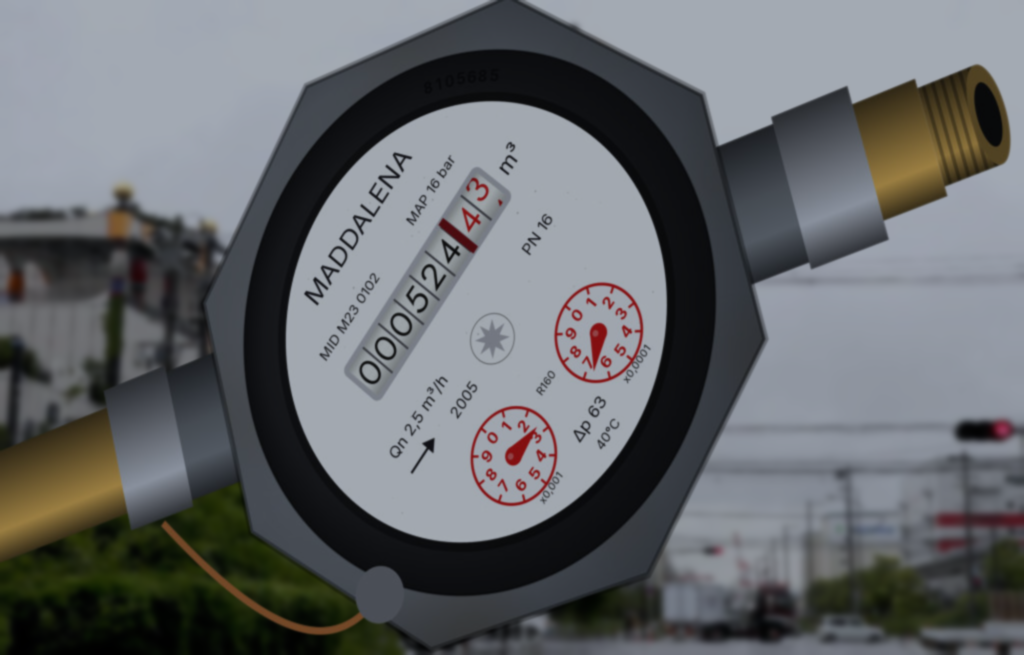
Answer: 524.4326m³
